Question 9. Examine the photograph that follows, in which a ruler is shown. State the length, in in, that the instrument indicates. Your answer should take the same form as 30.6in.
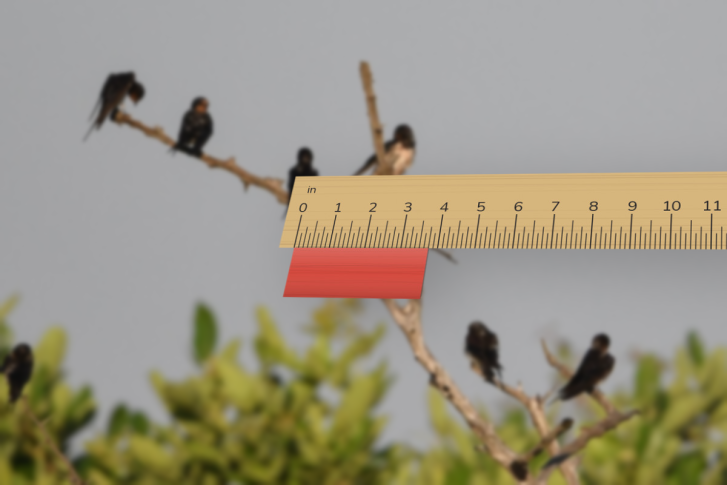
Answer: 3.75in
